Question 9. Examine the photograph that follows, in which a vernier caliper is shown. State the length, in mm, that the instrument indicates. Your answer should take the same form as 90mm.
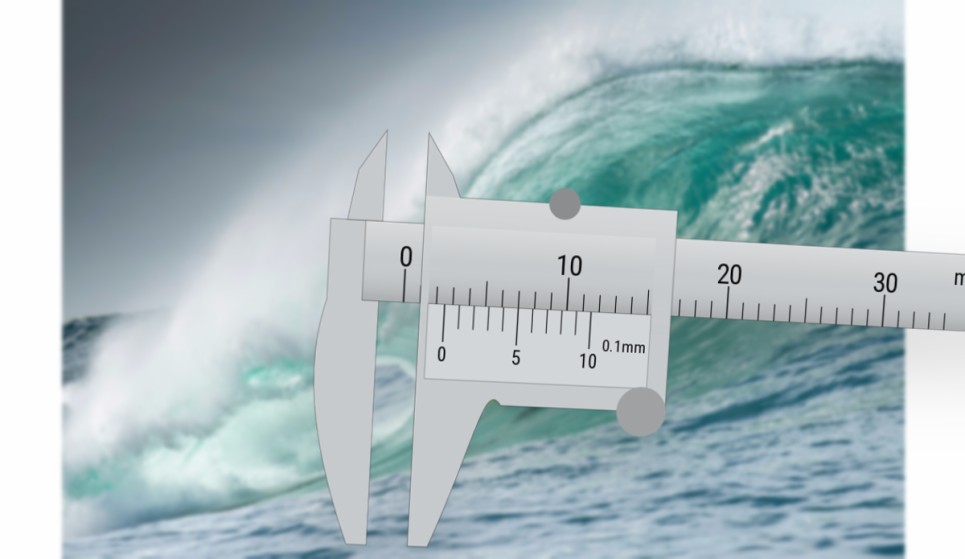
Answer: 2.5mm
